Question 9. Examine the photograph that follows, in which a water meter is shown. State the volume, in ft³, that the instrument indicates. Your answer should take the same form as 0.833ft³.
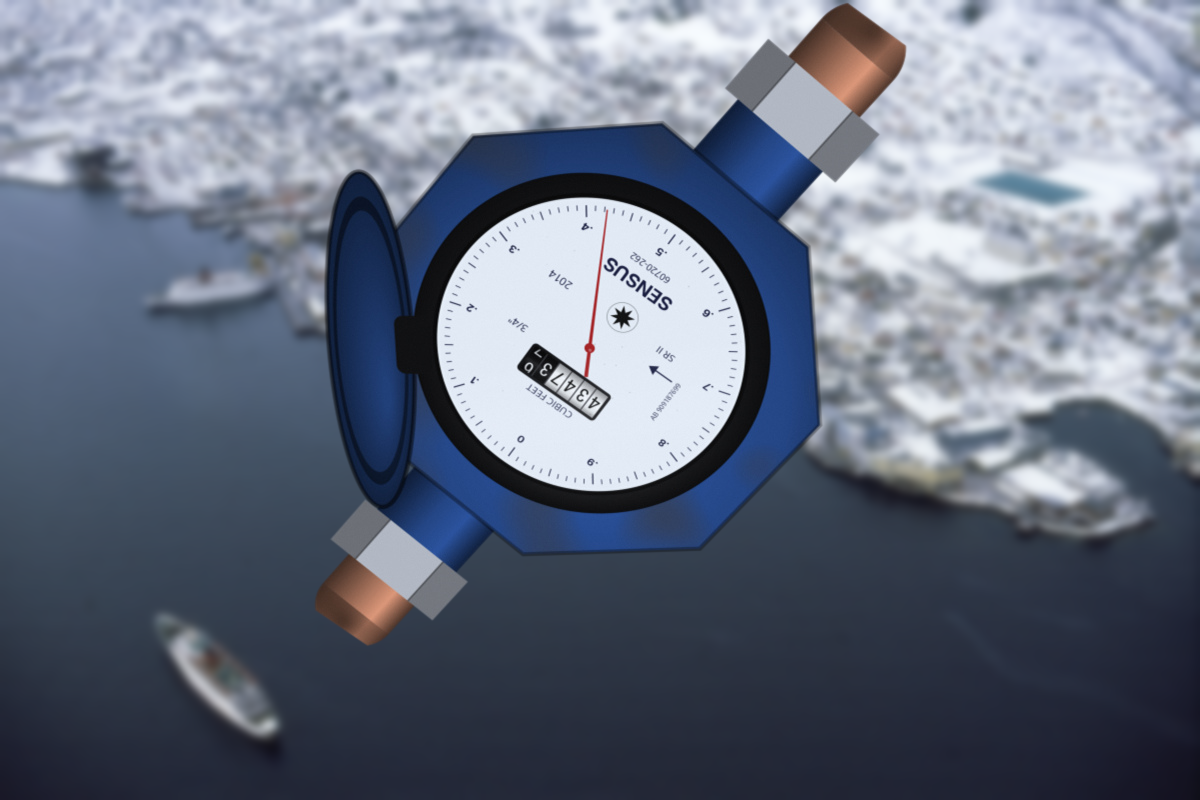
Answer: 434736.42ft³
